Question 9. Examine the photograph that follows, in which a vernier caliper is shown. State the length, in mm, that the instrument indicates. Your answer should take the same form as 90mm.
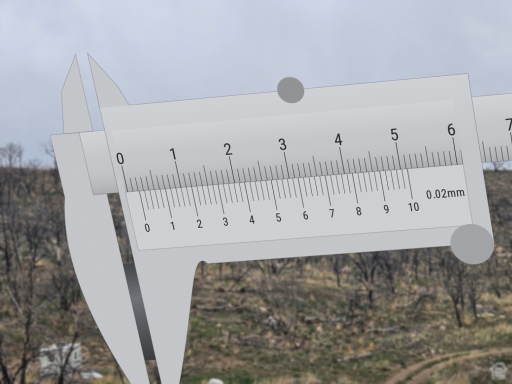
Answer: 2.2mm
